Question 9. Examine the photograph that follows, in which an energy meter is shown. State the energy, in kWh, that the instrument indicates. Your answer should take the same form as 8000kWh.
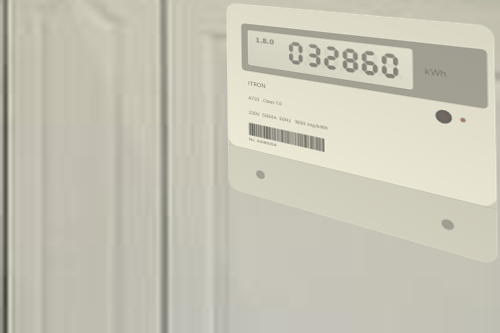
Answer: 32860kWh
